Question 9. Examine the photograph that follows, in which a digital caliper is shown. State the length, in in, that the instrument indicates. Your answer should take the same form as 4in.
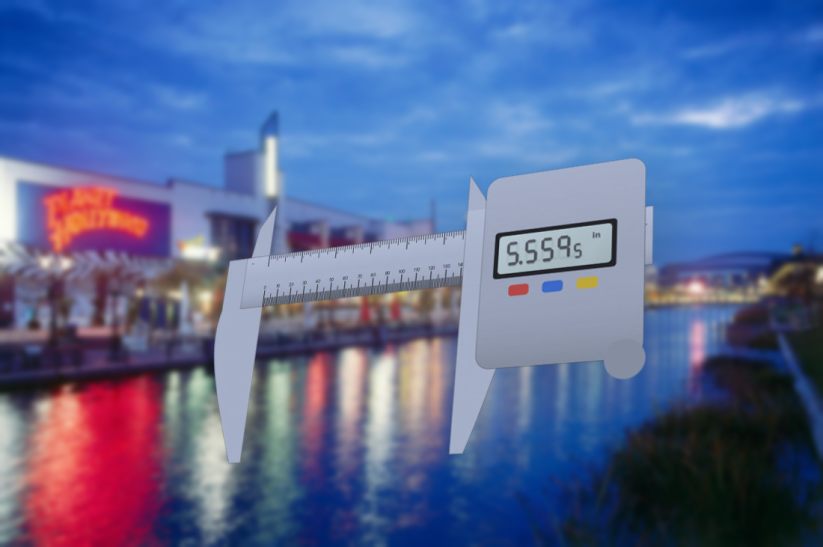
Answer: 5.5595in
